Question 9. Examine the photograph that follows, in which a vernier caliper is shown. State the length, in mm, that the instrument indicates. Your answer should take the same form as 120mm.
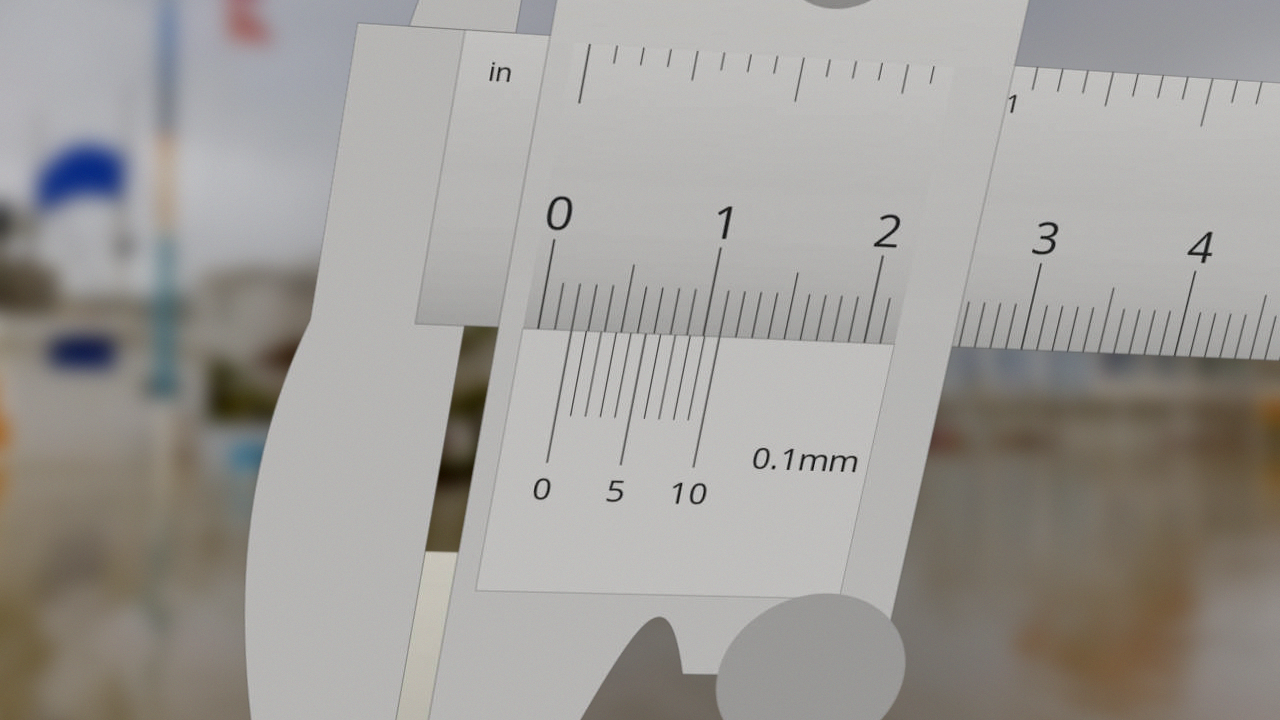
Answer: 2.0mm
